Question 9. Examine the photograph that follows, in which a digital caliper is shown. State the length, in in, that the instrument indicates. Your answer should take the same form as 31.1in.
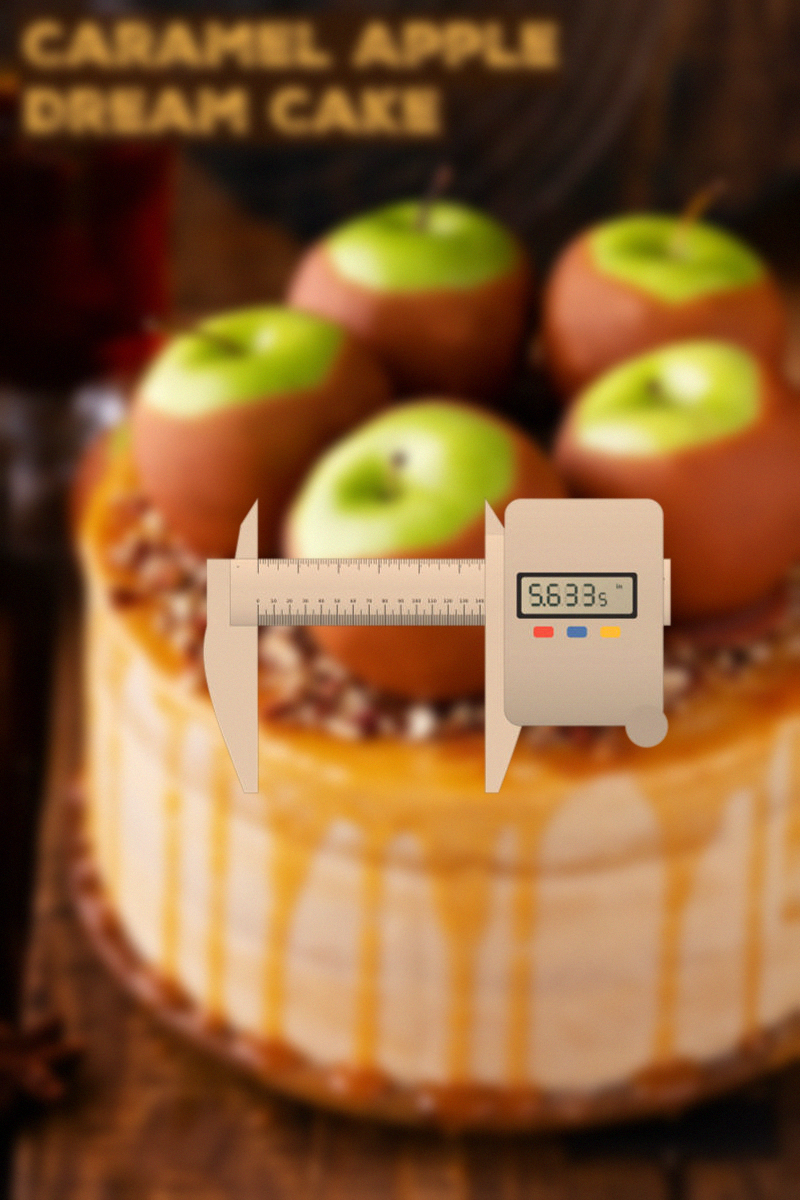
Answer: 5.6335in
